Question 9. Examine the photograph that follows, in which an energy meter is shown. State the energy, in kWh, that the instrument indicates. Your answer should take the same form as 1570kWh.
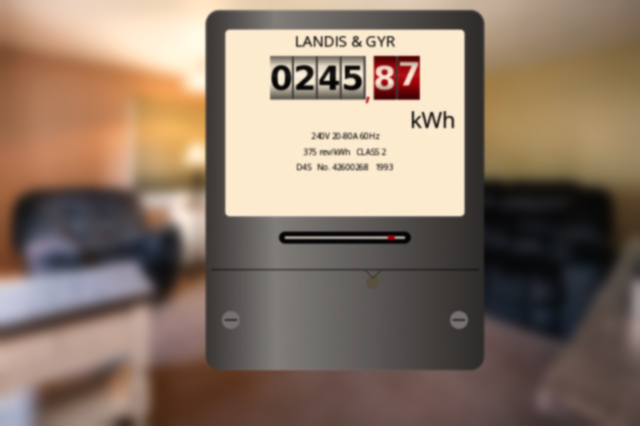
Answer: 245.87kWh
